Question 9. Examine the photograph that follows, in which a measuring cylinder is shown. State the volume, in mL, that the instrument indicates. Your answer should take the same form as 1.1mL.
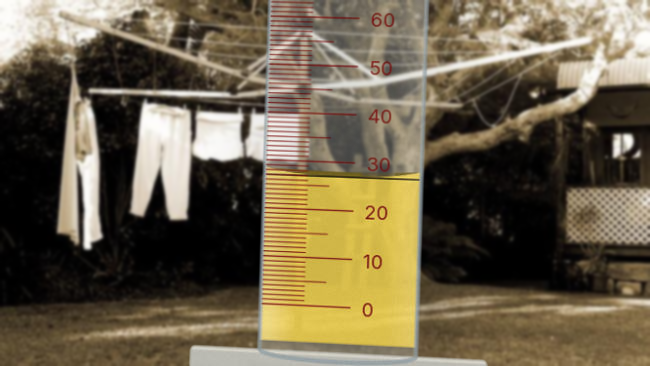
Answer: 27mL
